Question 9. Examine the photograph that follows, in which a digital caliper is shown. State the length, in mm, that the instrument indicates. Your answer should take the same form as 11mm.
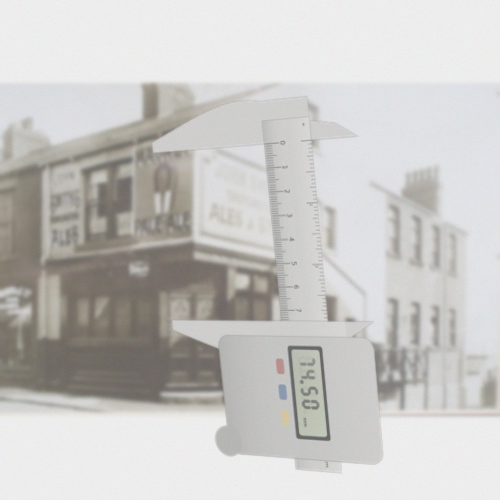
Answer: 74.50mm
